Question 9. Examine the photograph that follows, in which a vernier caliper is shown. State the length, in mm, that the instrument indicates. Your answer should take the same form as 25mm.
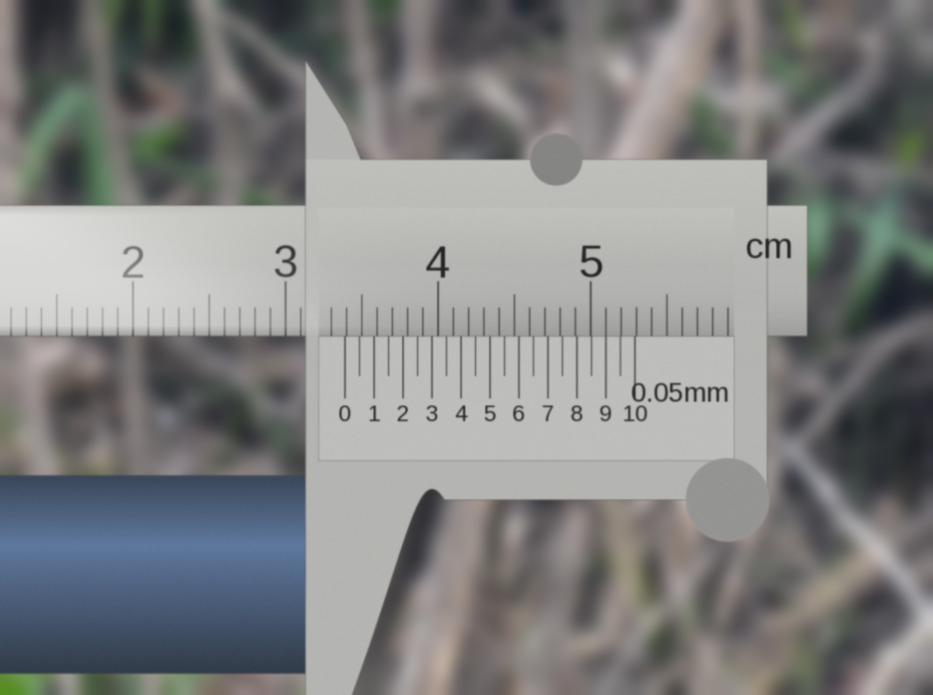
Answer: 33.9mm
